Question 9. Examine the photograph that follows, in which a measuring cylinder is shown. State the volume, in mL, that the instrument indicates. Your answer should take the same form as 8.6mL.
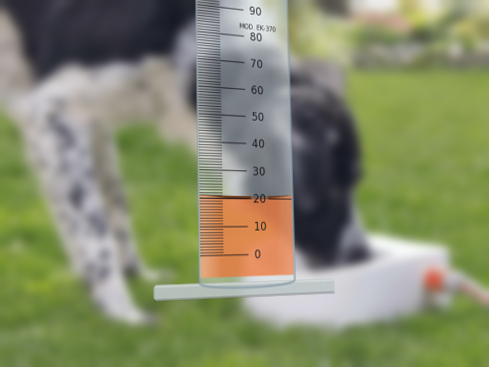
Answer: 20mL
